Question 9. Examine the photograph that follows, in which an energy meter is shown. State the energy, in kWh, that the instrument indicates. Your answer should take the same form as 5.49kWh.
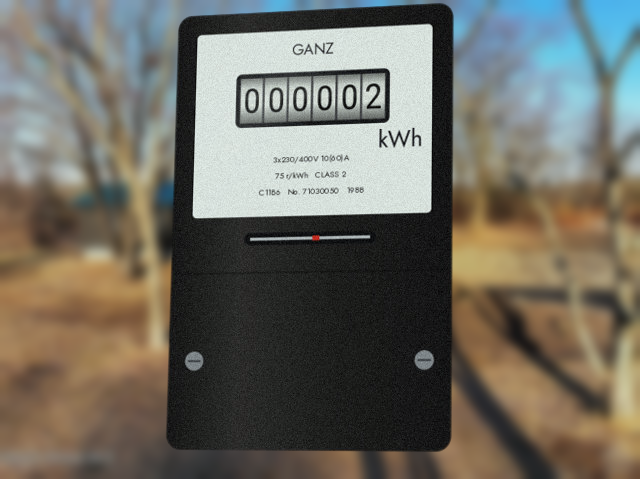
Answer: 2kWh
